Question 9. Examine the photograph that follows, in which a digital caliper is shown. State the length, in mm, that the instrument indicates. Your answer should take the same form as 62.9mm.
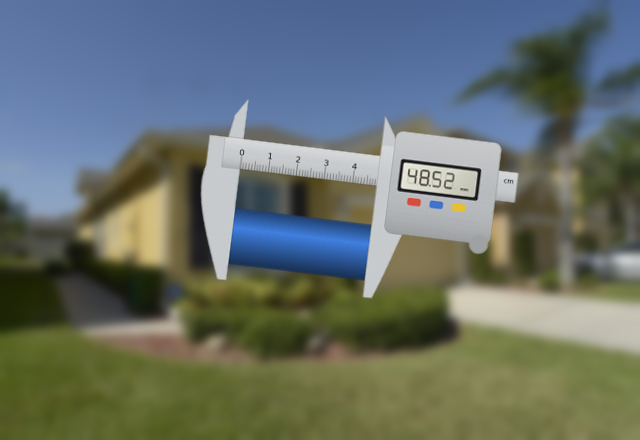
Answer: 48.52mm
